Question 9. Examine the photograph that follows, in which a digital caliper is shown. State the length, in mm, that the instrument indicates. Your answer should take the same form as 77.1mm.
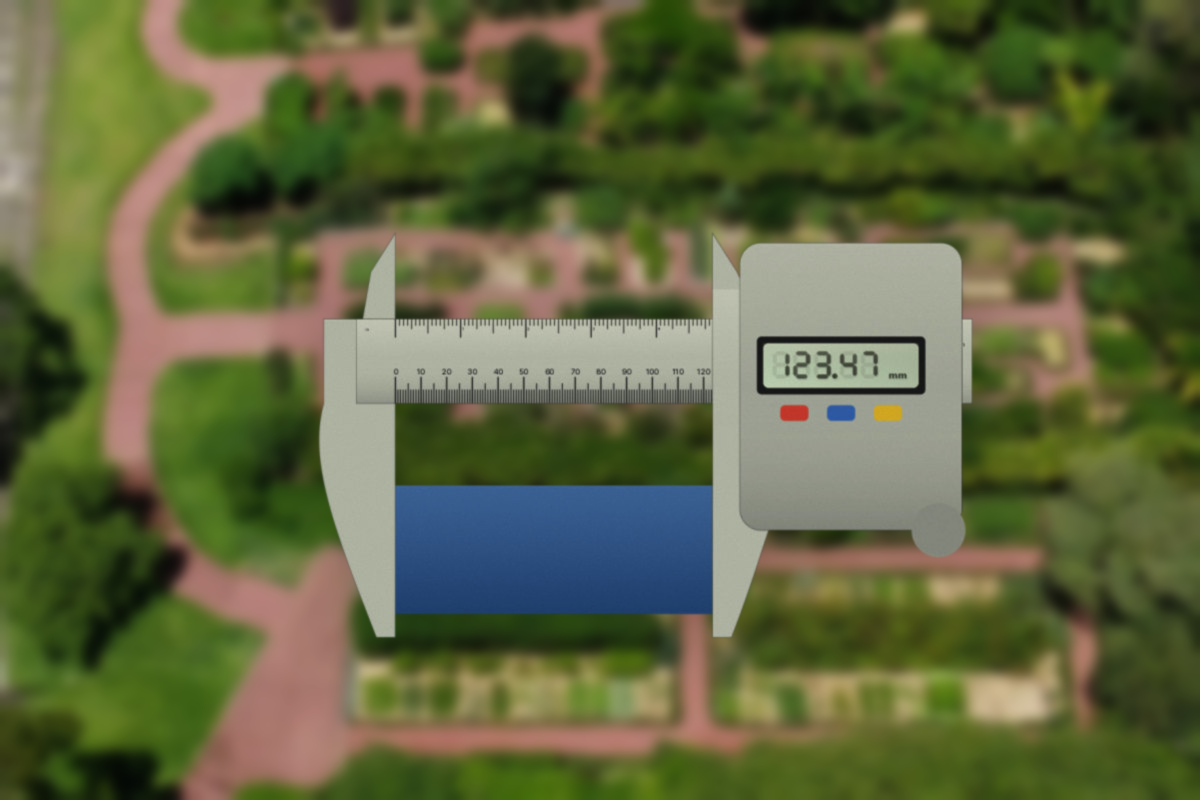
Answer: 123.47mm
